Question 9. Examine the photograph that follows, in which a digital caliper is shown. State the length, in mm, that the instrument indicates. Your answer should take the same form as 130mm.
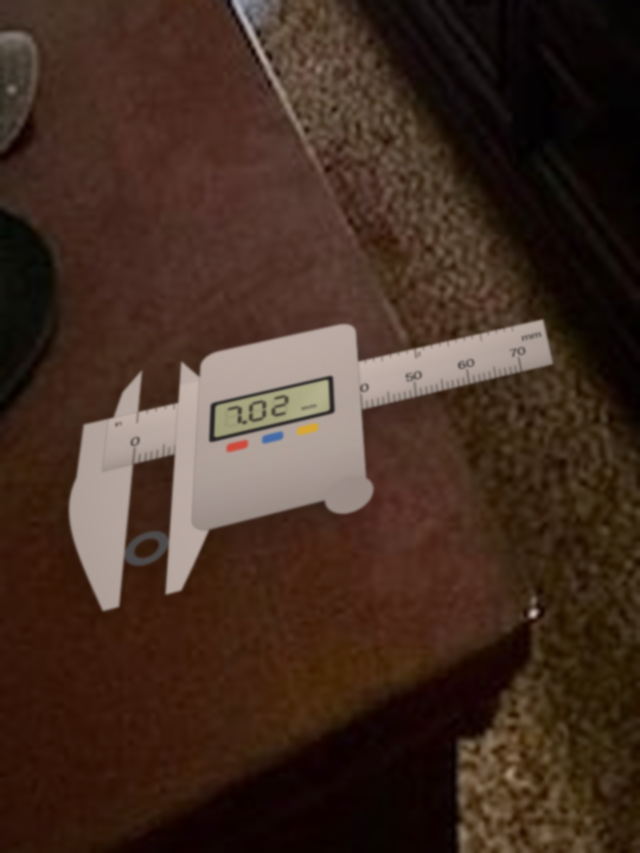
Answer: 7.02mm
